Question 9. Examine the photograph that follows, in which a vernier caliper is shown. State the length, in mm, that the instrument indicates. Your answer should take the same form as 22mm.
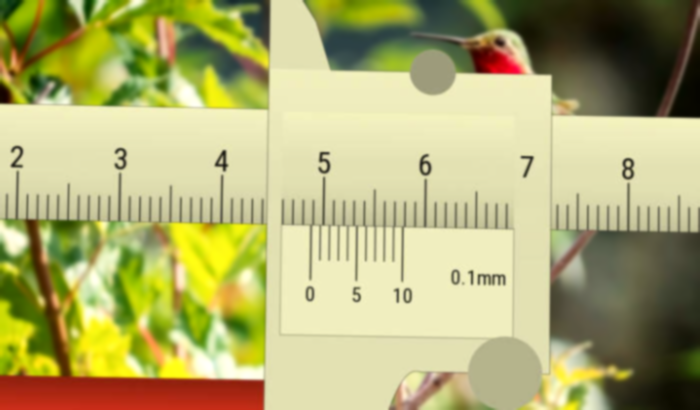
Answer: 48.8mm
